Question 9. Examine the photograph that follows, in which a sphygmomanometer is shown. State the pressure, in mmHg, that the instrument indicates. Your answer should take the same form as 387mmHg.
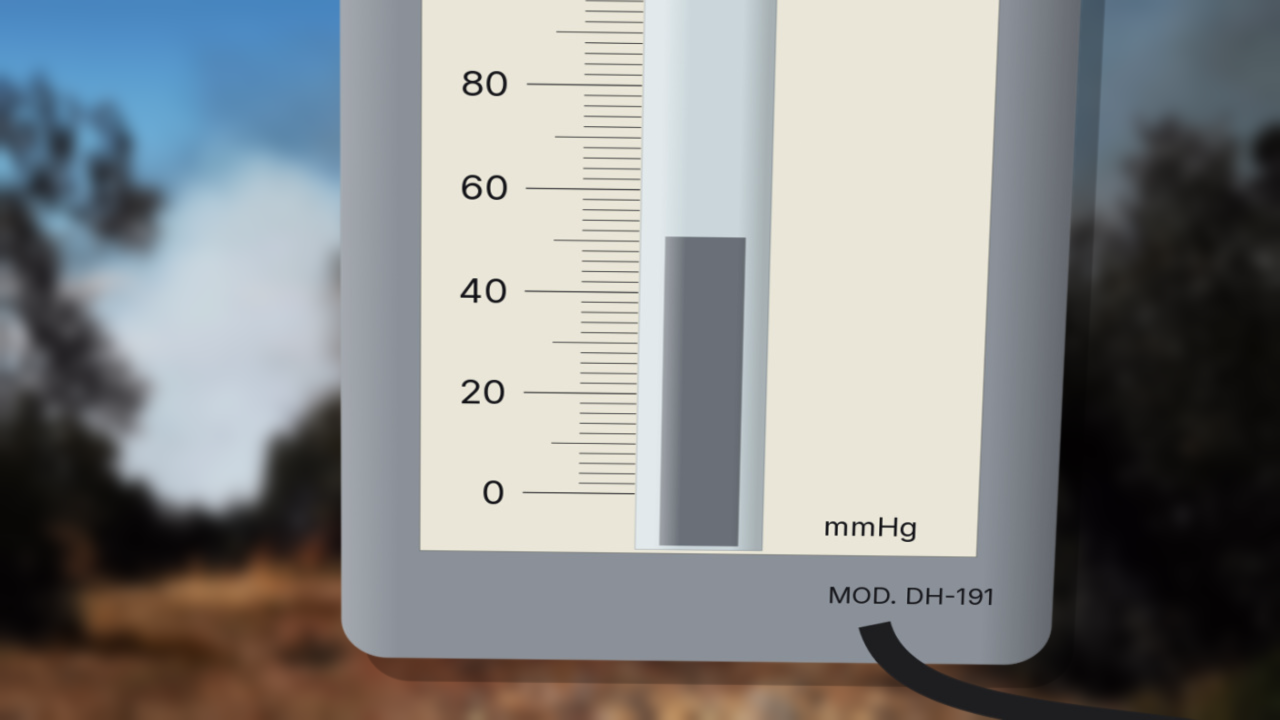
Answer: 51mmHg
